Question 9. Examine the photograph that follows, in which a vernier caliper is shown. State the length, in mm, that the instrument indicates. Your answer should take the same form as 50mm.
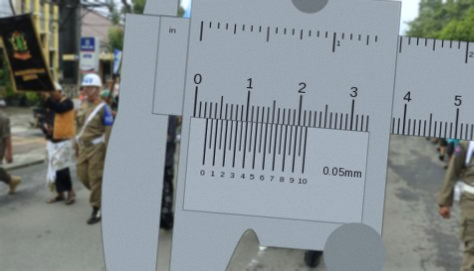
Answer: 2.5mm
